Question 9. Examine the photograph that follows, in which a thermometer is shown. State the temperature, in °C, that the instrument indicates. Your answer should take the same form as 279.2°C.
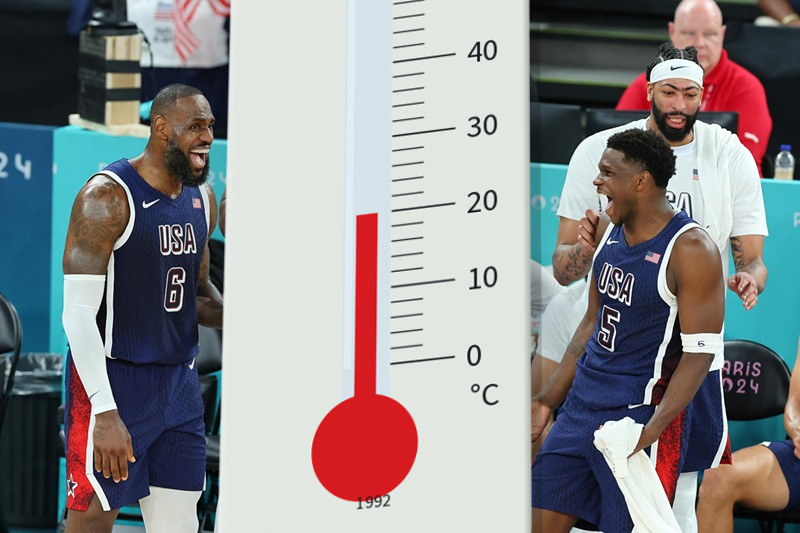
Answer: 20°C
